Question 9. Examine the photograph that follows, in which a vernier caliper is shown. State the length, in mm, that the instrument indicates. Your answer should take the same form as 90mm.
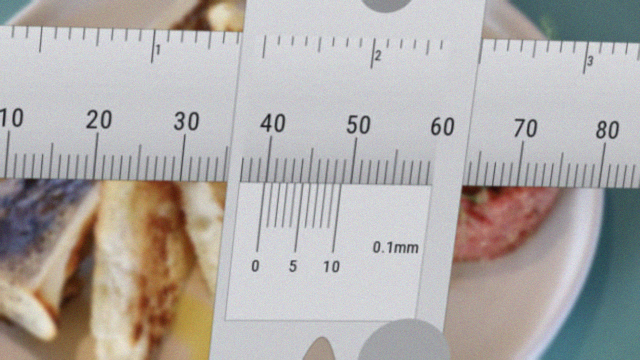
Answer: 39.8mm
